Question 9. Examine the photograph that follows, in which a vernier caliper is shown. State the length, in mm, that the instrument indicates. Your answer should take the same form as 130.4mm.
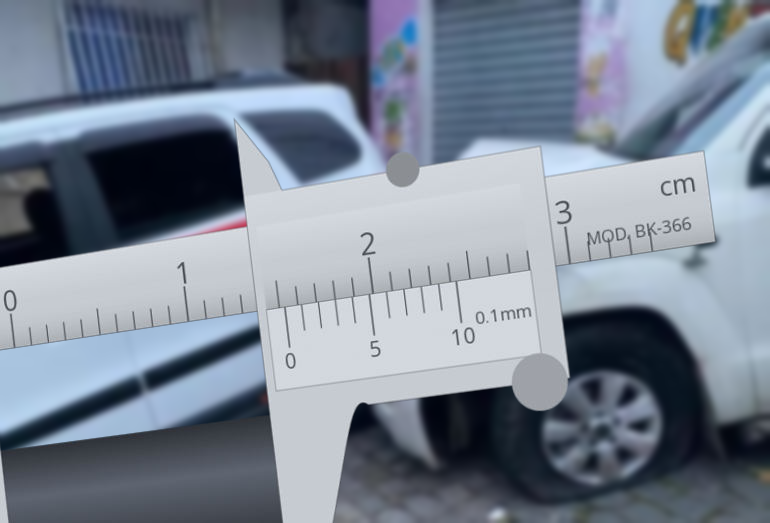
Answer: 15.3mm
